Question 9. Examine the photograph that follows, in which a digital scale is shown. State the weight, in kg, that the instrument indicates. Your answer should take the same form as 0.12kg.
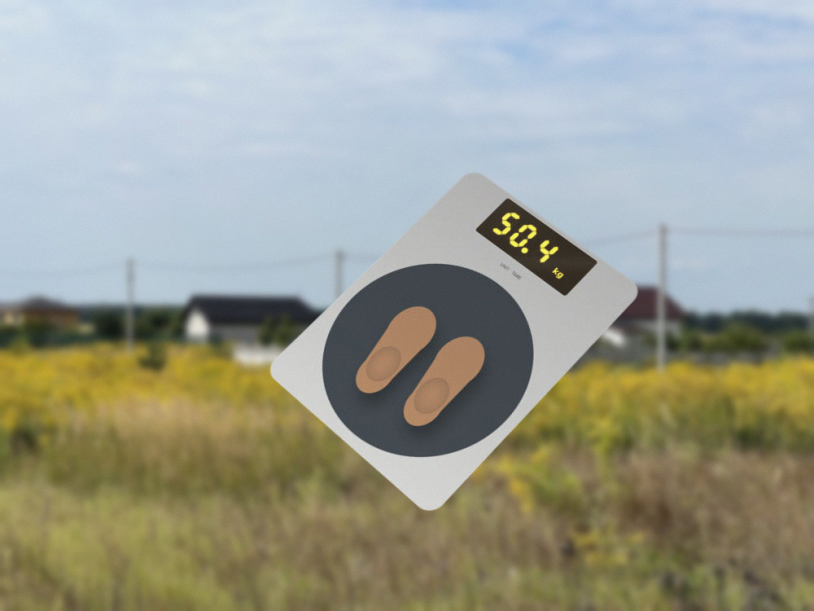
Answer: 50.4kg
